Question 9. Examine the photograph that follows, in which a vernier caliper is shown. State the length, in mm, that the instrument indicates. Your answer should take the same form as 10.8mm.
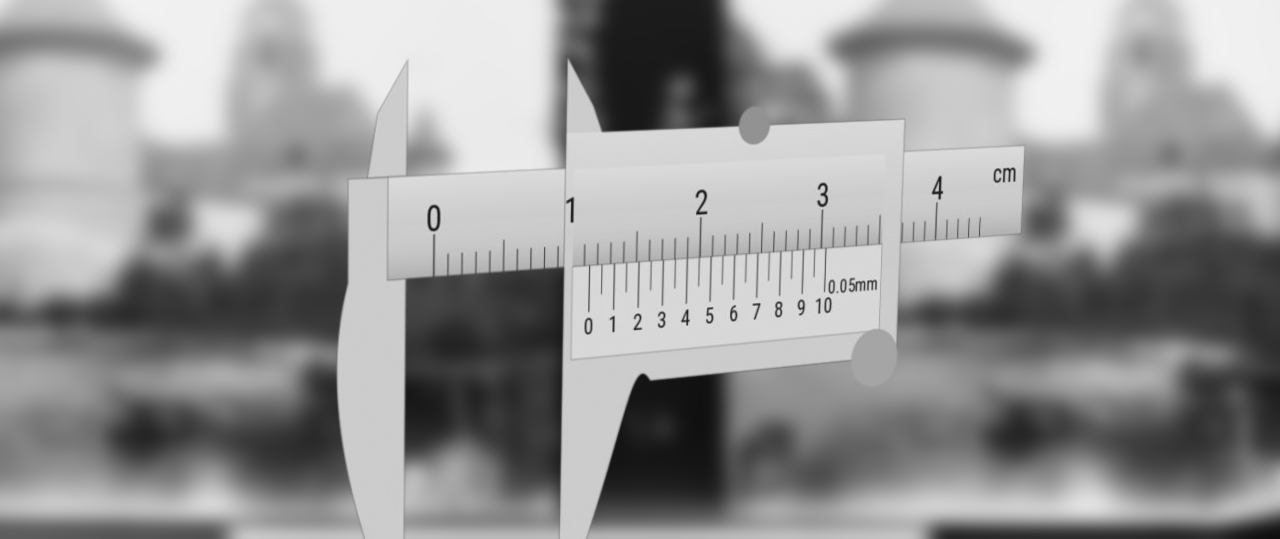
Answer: 11.4mm
